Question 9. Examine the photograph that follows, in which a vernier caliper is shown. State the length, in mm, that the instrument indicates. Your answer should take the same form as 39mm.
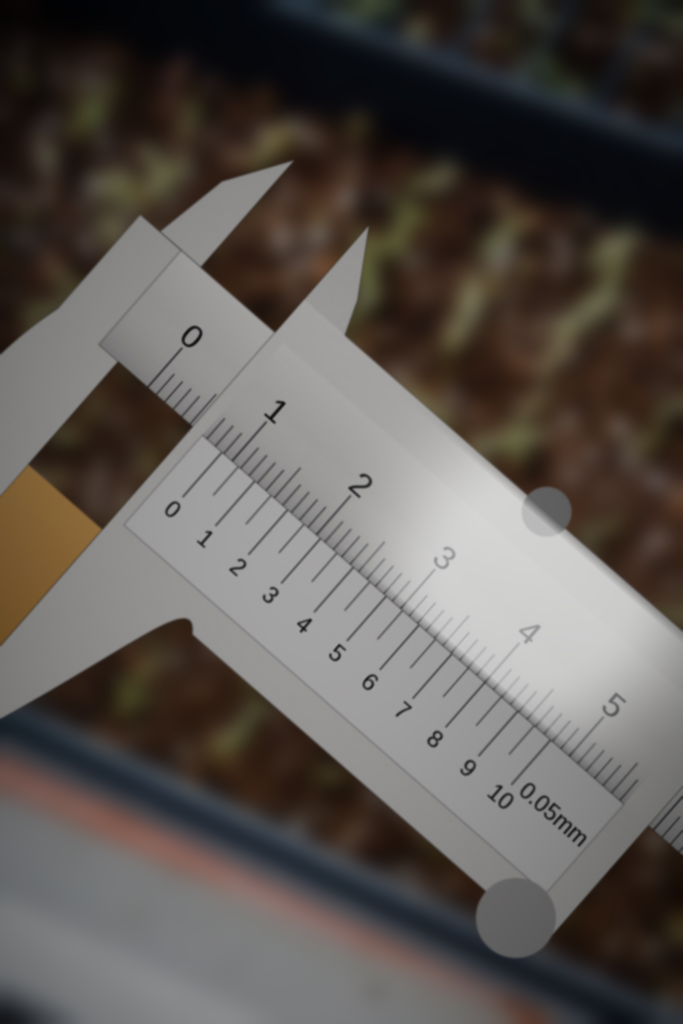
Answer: 8.8mm
